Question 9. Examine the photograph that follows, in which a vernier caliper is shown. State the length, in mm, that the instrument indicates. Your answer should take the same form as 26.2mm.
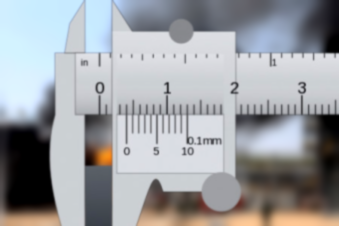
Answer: 4.0mm
